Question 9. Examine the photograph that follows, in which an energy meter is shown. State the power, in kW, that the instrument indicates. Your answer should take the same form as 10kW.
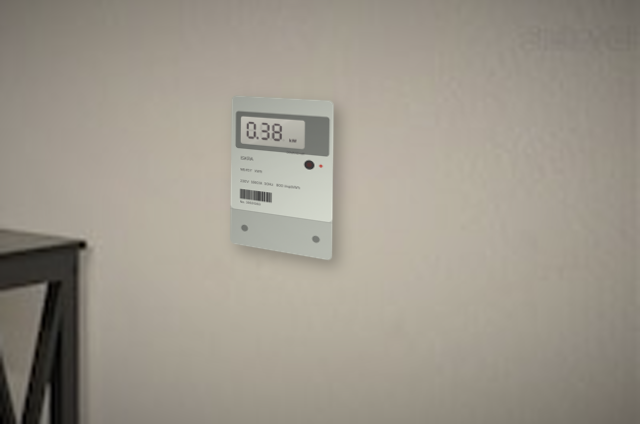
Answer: 0.38kW
